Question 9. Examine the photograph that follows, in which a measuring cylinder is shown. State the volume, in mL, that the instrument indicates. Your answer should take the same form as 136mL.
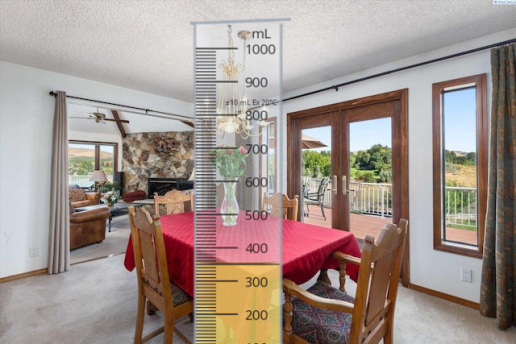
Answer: 350mL
